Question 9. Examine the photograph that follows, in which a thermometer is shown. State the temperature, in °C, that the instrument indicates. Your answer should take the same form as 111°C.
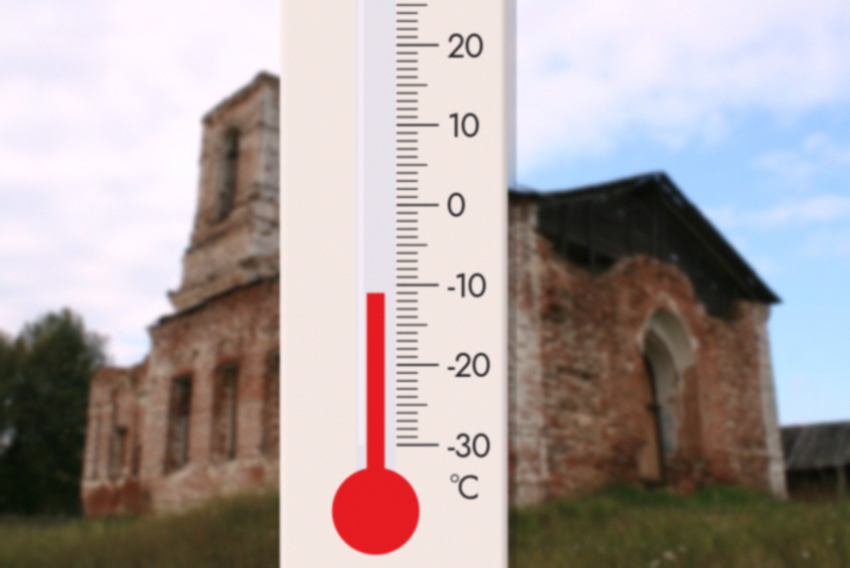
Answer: -11°C
